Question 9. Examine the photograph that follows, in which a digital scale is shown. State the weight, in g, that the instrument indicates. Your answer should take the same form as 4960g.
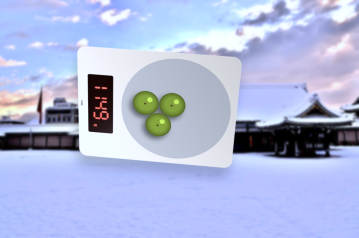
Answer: 1149g
